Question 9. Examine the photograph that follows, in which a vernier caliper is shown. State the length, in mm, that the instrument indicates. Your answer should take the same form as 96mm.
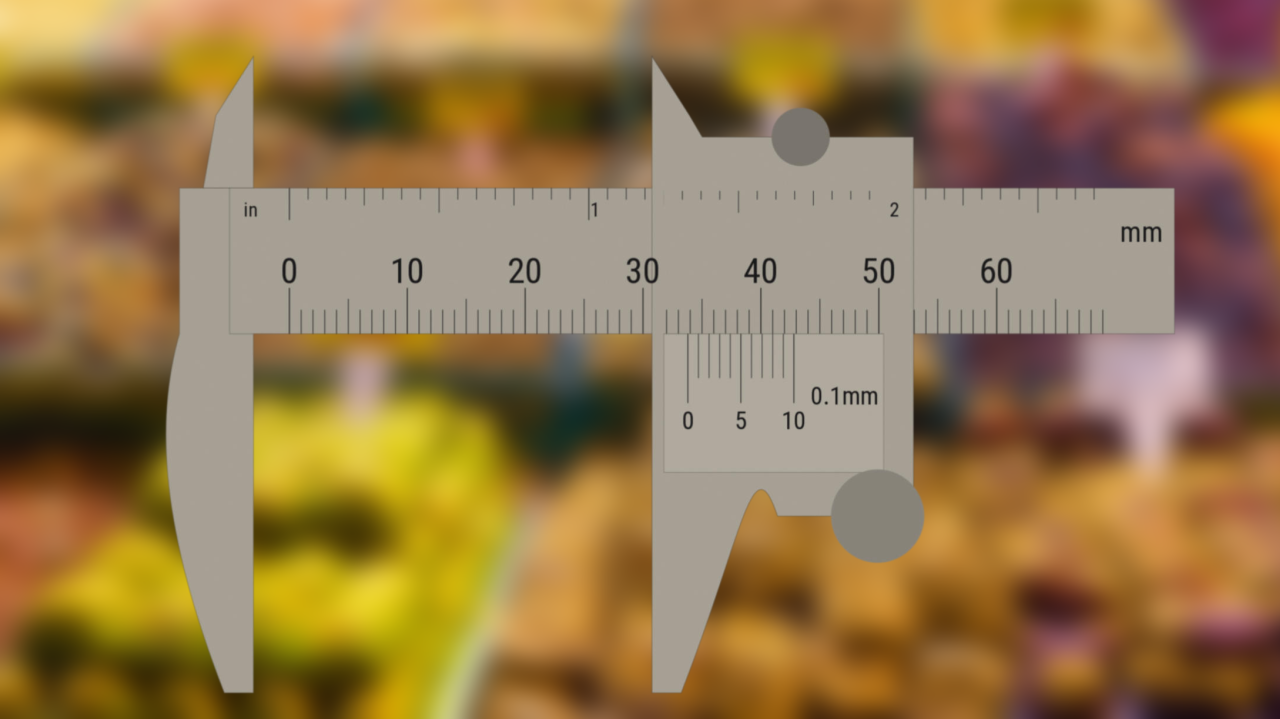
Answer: 33.8mm
